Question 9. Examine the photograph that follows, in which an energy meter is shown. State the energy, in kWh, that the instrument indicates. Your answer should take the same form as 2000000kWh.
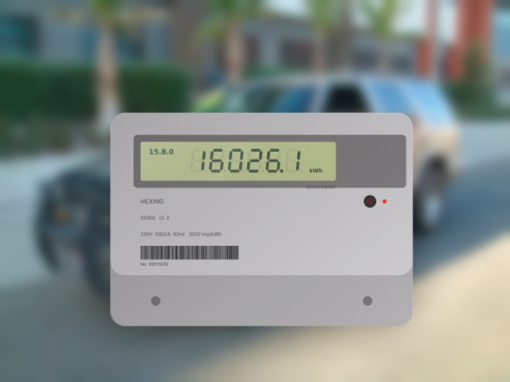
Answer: 16026.1kWh
